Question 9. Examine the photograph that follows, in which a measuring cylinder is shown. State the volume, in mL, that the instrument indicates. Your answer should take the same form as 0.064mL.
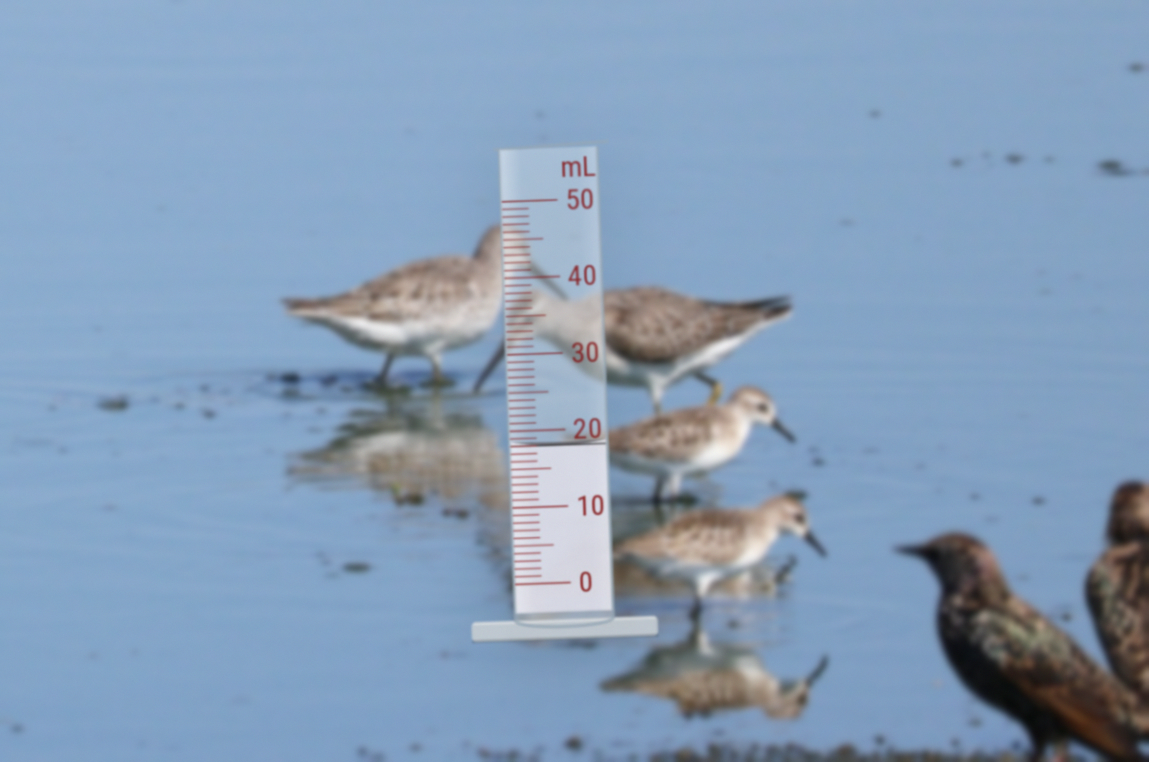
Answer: 18mL
